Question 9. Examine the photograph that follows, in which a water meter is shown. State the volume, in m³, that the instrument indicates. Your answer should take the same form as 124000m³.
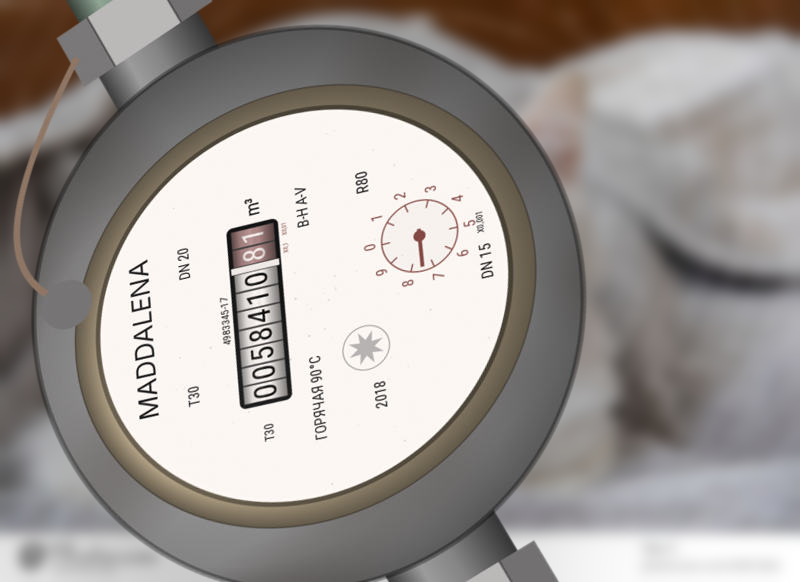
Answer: 58410.817m³
